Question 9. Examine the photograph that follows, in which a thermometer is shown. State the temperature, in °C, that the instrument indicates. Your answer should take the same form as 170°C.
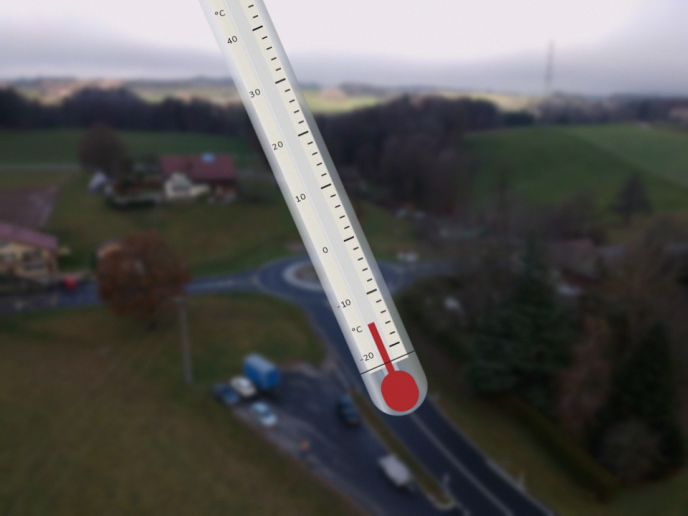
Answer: -15°C
